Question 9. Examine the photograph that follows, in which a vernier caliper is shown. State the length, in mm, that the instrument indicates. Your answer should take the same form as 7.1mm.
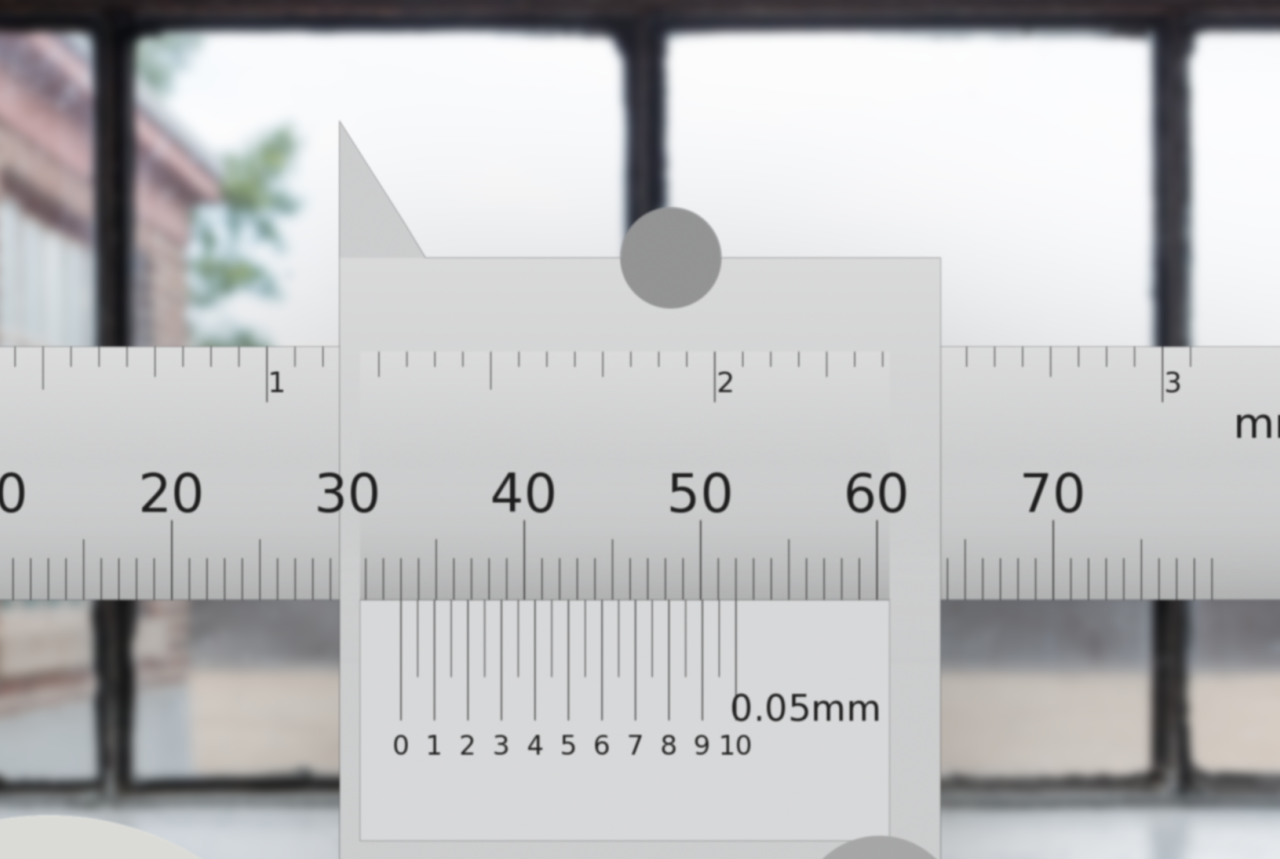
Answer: 33.0mm
